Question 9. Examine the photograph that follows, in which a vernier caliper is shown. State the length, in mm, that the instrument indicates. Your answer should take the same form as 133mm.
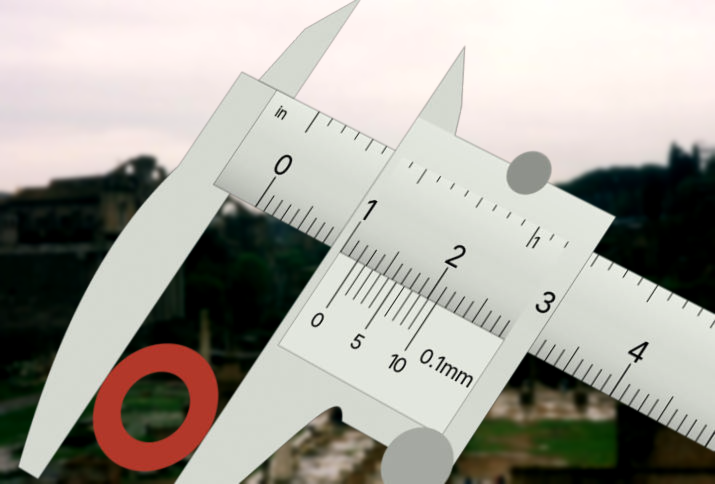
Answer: 12.0mm
